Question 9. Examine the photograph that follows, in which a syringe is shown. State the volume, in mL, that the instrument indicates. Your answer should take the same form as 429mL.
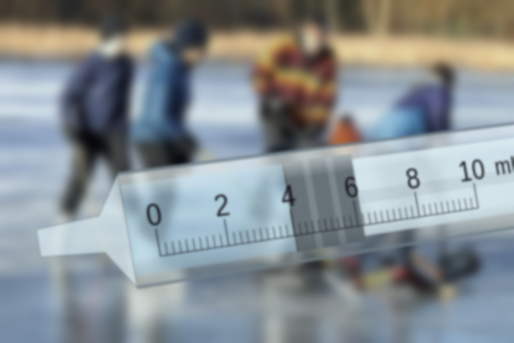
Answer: 4mL
